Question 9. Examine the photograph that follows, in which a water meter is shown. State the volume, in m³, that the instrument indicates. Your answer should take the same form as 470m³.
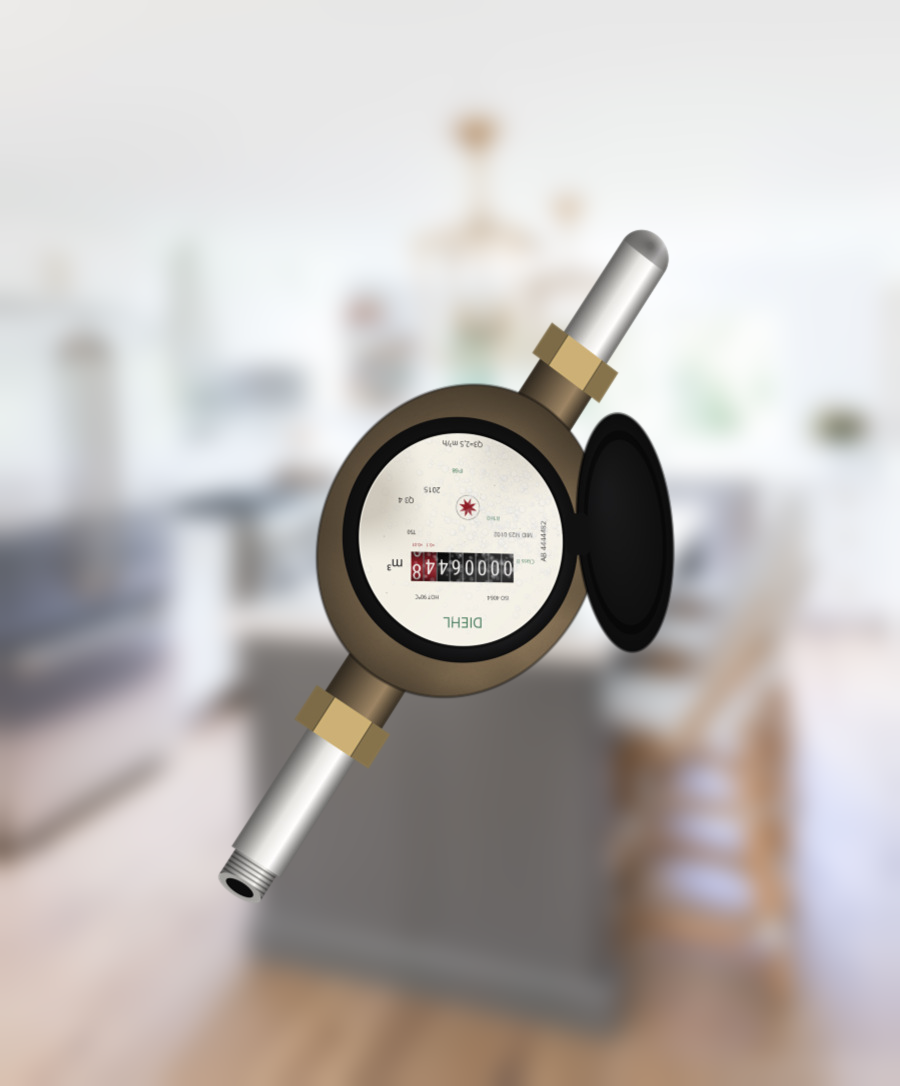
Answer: 64.48m³
